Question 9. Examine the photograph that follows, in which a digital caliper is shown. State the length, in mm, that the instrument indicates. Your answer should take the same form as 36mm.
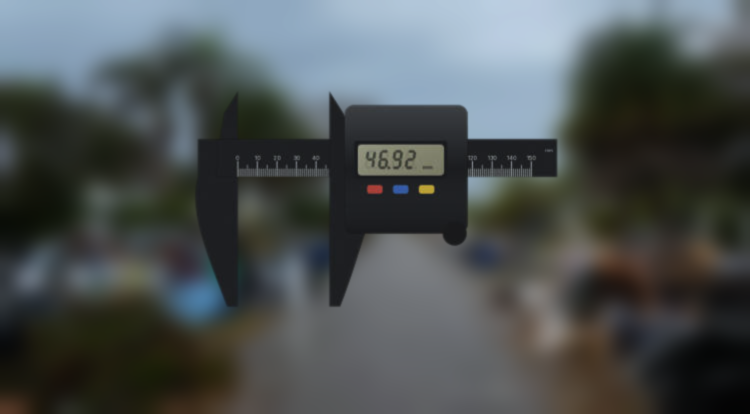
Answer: 46.92mm
